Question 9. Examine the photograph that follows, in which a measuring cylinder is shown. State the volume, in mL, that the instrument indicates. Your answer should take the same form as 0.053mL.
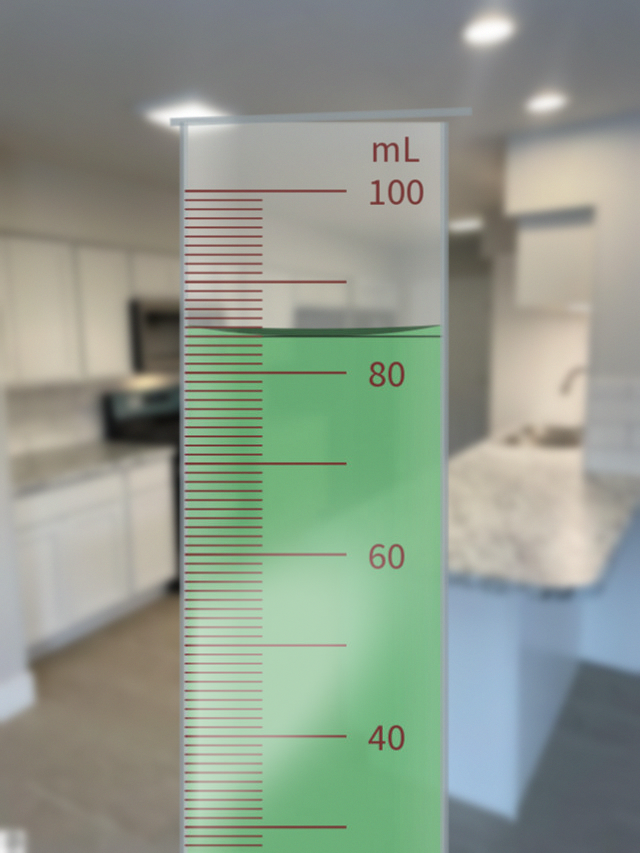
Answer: 84mL
